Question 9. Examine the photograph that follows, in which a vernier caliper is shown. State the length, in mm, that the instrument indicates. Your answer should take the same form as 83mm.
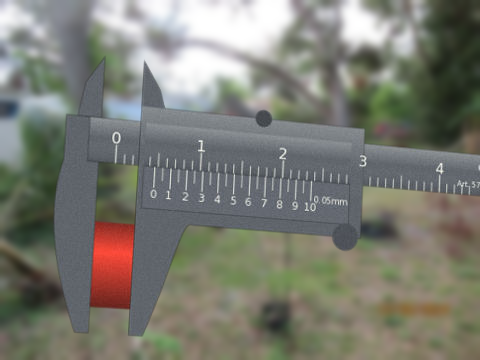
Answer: 4.6mm
